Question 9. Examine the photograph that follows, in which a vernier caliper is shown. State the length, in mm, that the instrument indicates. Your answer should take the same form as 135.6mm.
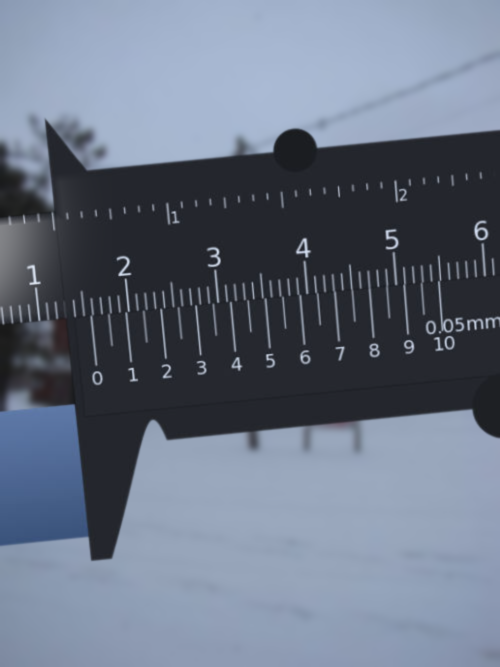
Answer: 15.8mm
